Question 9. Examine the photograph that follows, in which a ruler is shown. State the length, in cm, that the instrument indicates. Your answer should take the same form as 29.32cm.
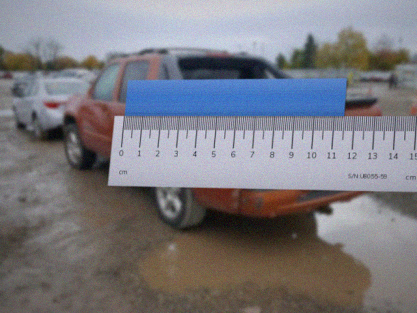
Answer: 11.5cm
